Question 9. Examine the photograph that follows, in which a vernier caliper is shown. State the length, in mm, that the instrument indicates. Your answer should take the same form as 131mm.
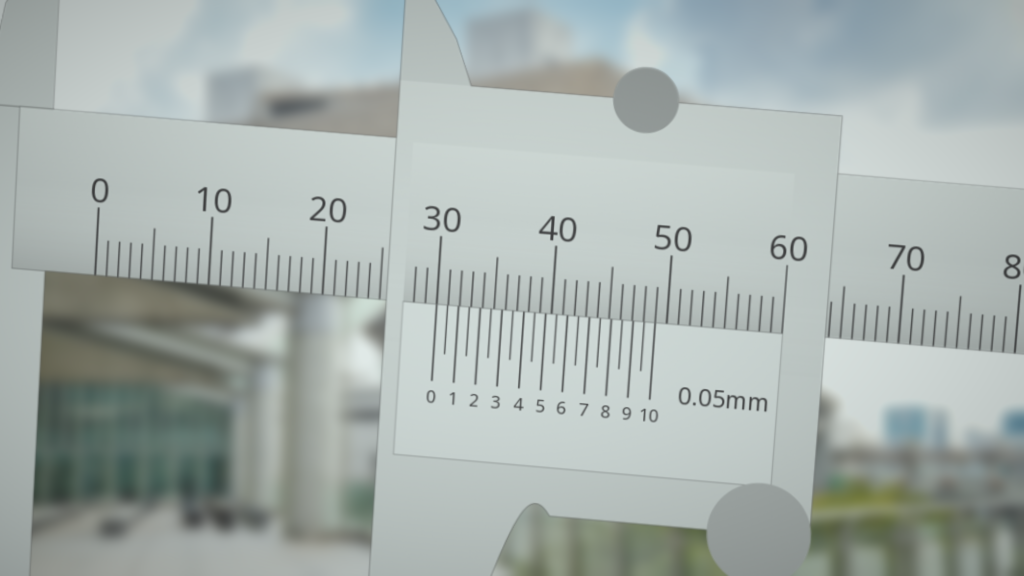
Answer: 30.0mm
